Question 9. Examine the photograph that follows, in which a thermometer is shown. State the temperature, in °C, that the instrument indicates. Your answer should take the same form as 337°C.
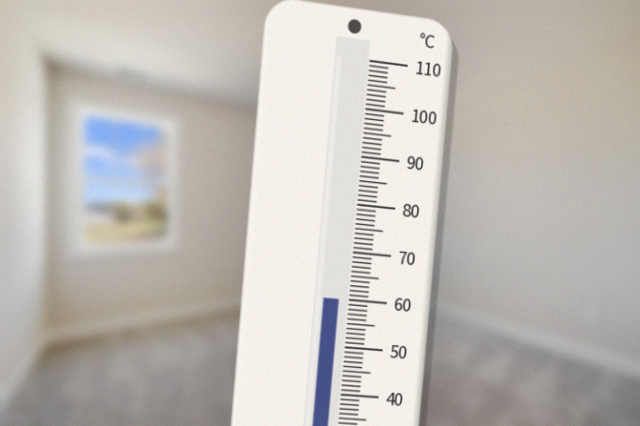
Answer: 60°C
